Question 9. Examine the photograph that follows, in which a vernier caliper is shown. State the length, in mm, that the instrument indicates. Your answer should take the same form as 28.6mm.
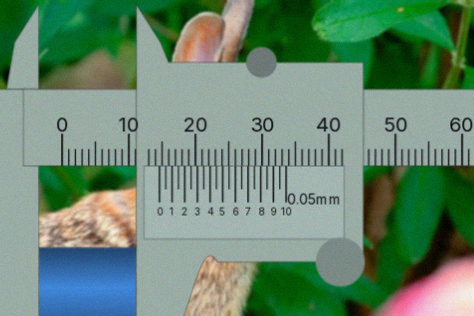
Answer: 14.6mm
